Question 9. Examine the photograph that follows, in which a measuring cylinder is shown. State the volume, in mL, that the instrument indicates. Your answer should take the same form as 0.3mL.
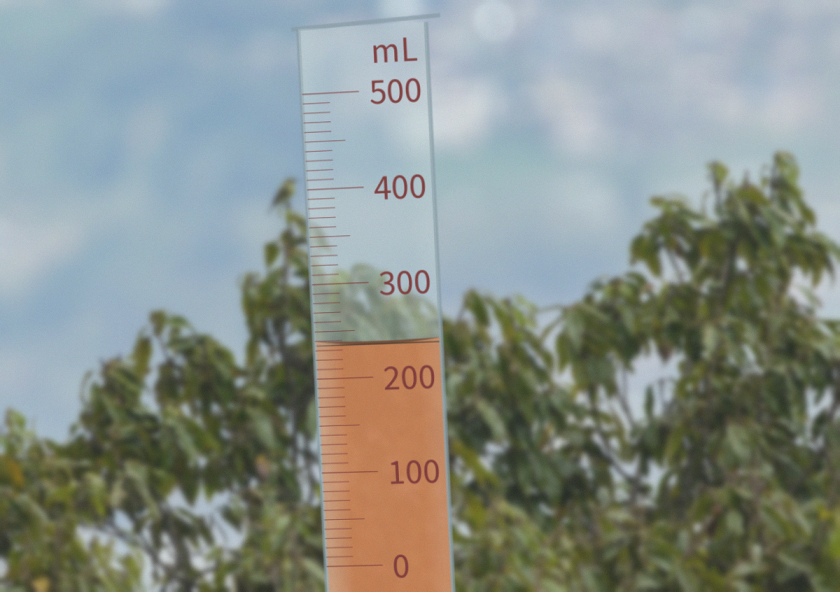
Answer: 235mL
